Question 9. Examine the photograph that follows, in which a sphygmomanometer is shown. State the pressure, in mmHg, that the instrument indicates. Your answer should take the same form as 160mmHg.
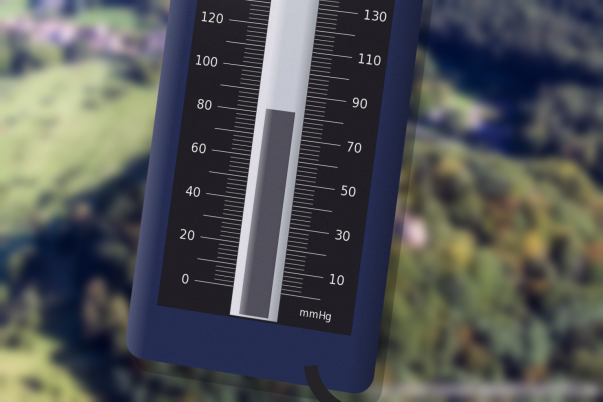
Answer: 82mmHg
